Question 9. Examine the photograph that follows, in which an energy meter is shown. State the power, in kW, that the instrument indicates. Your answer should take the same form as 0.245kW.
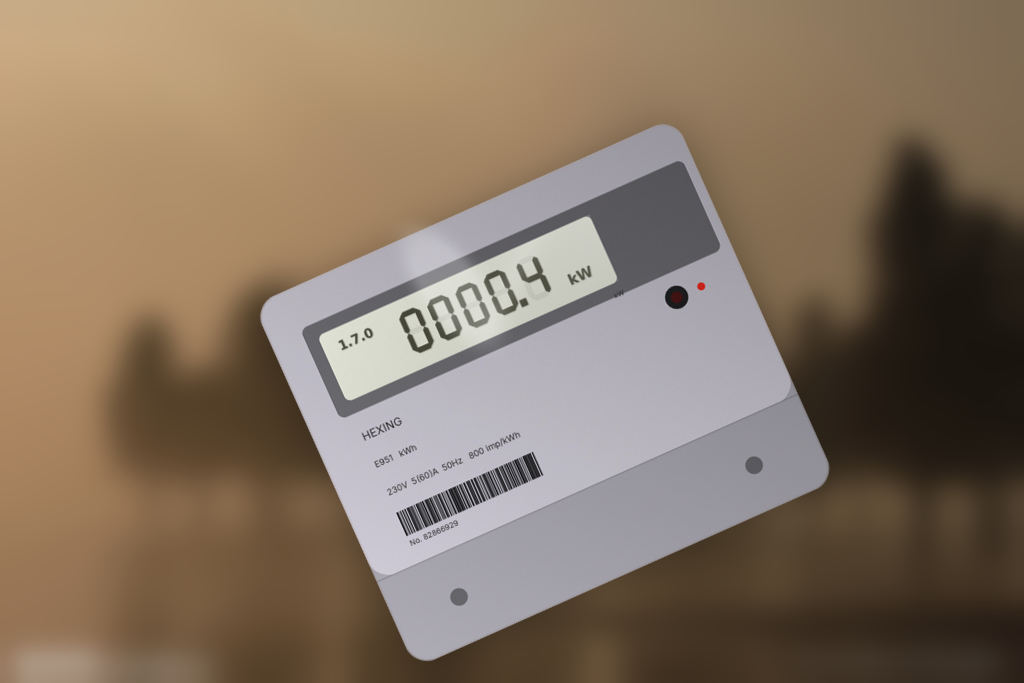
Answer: 0.4kW
